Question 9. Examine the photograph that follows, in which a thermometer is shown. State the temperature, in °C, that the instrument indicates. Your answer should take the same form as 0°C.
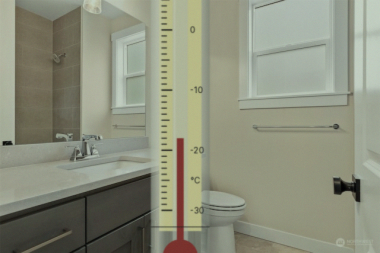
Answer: -18°C
